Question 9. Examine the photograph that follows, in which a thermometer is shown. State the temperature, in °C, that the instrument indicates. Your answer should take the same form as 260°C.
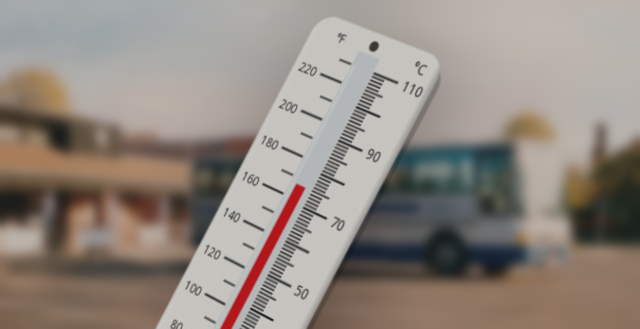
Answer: 75°C
